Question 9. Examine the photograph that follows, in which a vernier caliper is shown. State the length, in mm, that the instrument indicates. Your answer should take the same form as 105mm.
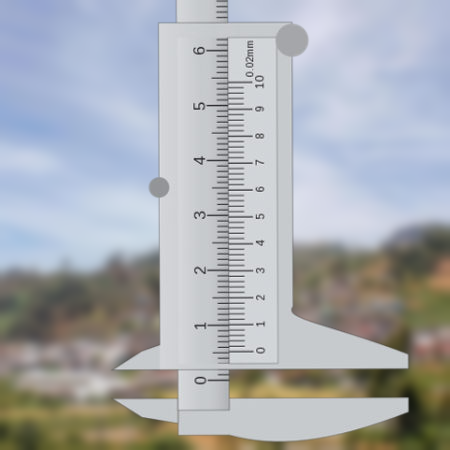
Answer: 5.2mm
